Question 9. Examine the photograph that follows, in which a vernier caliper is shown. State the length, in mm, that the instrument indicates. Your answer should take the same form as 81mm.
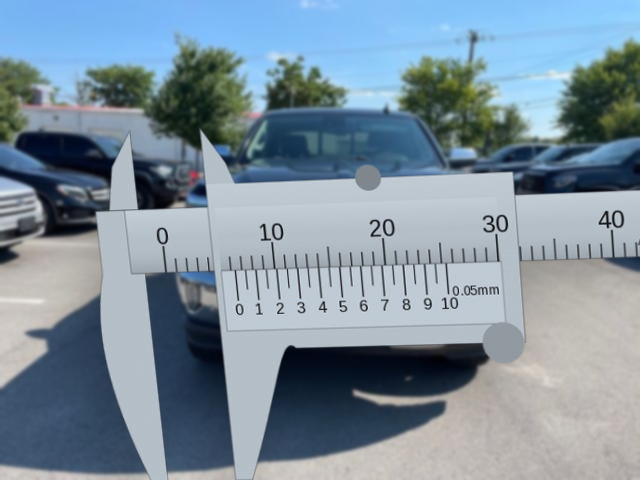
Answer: 6.4mm
